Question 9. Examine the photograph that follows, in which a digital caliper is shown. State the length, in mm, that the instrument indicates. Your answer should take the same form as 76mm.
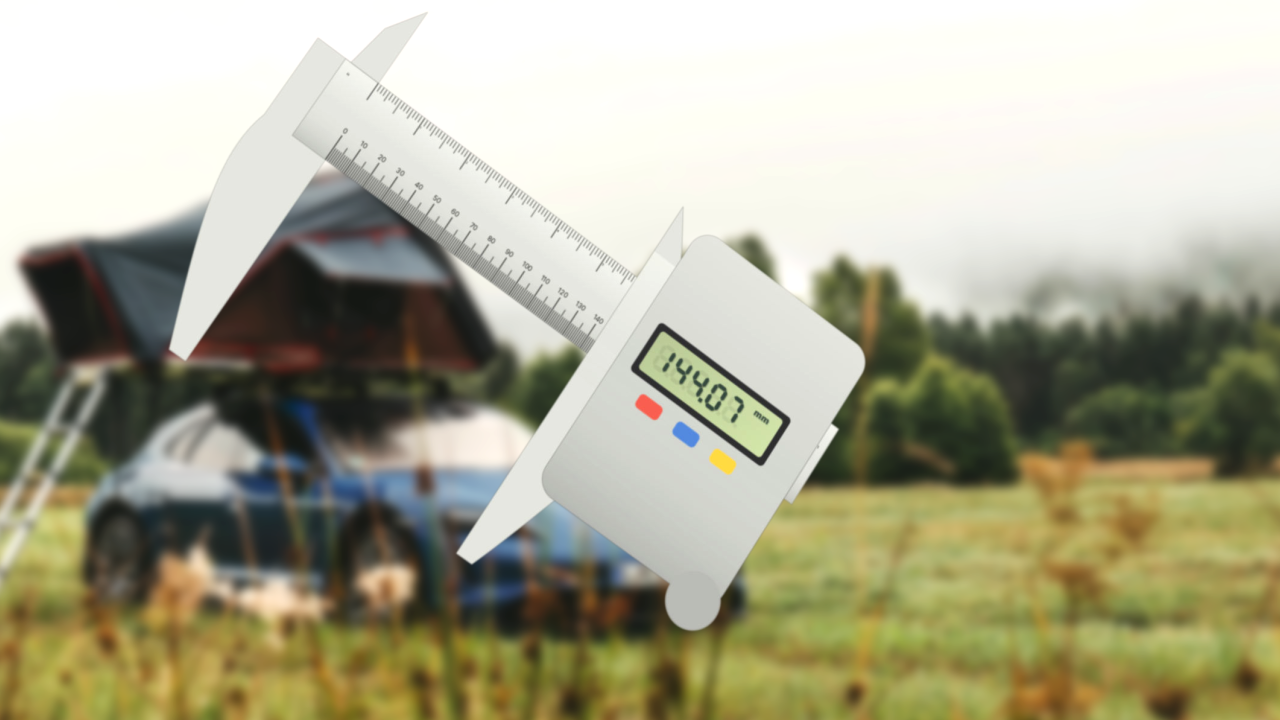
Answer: 144.07mm
